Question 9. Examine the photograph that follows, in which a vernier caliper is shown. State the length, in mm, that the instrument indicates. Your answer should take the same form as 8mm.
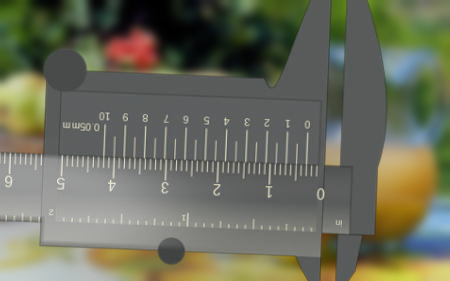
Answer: 3.0mm
